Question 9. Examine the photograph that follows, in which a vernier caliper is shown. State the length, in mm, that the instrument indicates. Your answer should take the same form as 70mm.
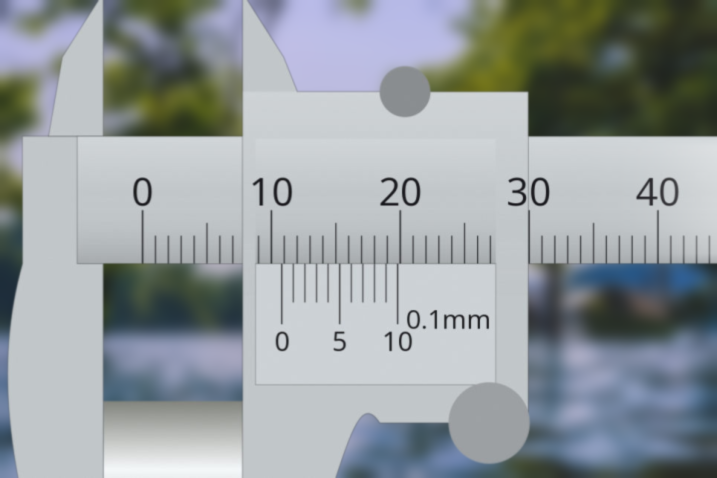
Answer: 10.8mm
